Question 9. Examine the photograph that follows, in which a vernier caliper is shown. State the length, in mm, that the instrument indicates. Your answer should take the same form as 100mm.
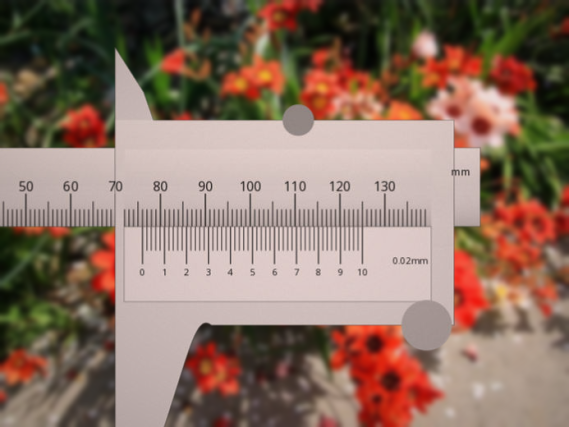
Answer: 76.0mm
